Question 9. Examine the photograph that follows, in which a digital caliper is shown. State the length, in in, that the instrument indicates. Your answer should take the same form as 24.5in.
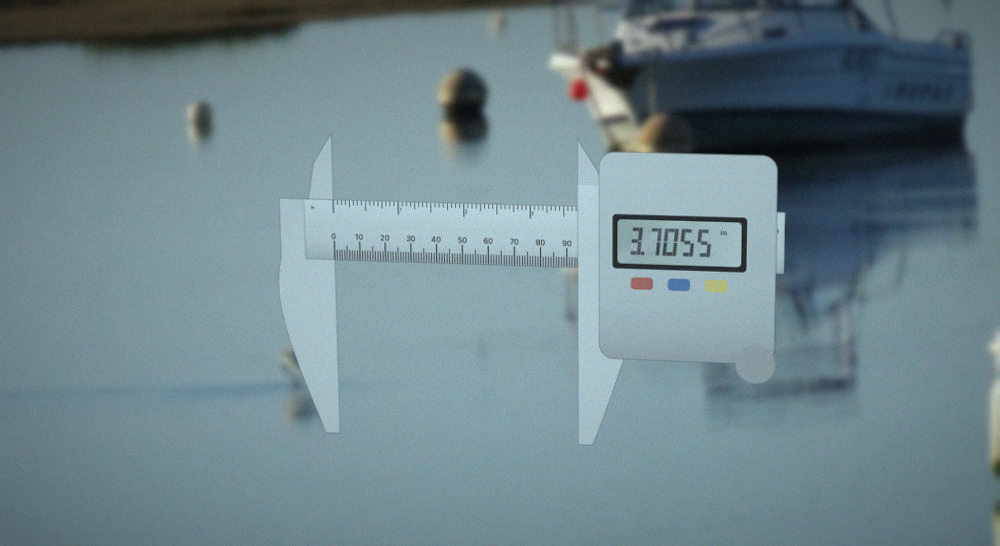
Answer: 3.7055in
